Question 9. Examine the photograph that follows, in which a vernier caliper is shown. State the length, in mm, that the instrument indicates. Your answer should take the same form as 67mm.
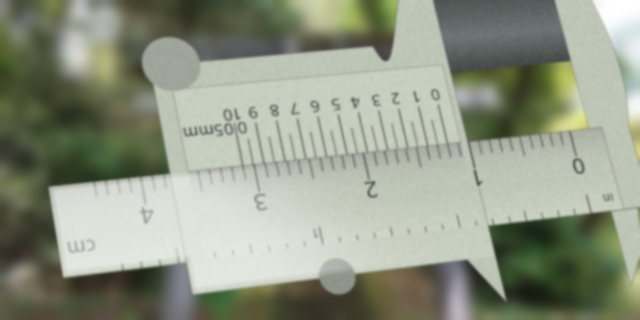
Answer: 12.0mm
